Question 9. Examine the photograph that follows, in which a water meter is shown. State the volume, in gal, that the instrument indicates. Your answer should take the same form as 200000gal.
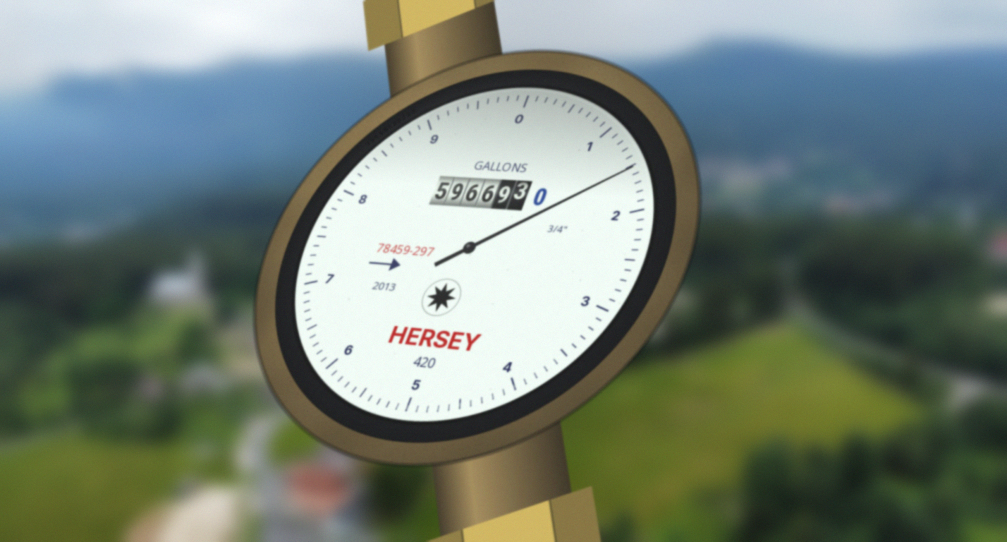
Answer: 5966931.5gal
